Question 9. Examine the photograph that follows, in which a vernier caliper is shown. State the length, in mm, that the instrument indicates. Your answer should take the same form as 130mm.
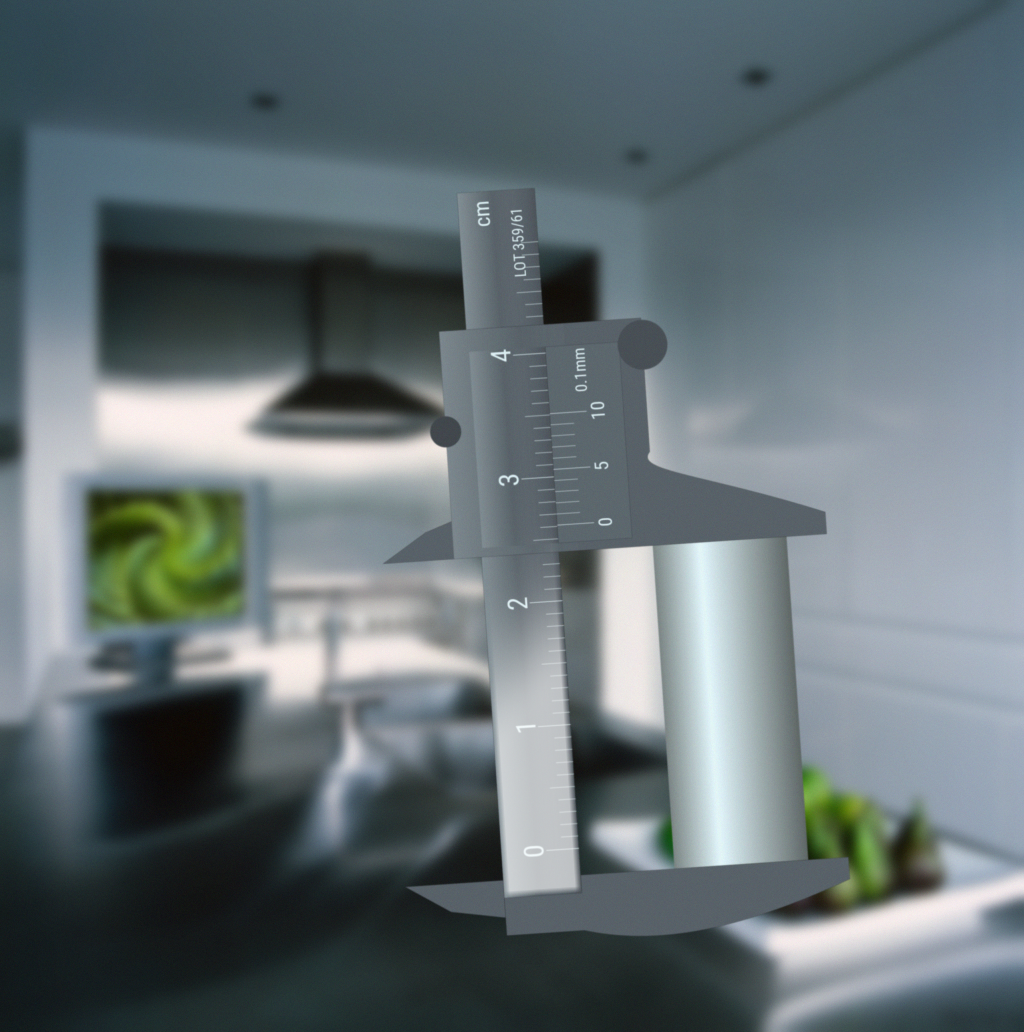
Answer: 26.1mm
